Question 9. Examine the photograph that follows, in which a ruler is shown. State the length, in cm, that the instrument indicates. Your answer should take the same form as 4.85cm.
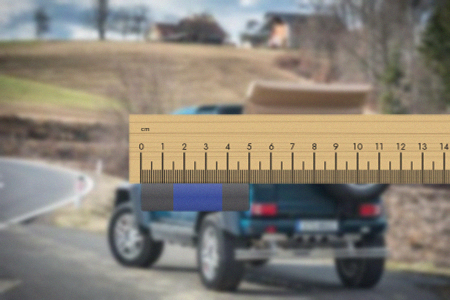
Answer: 5cm
